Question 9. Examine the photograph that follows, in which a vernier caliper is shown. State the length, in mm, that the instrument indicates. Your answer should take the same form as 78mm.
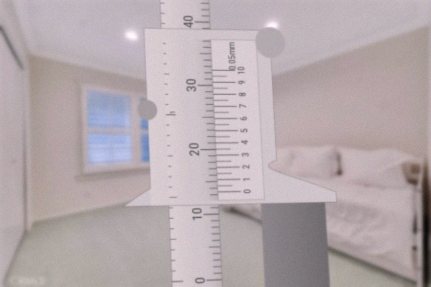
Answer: 13.4mm
